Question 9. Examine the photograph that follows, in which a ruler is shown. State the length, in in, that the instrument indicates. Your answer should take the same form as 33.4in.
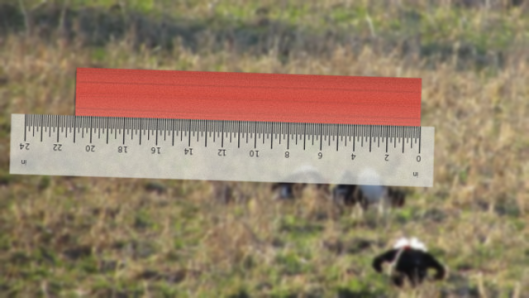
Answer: 21in
